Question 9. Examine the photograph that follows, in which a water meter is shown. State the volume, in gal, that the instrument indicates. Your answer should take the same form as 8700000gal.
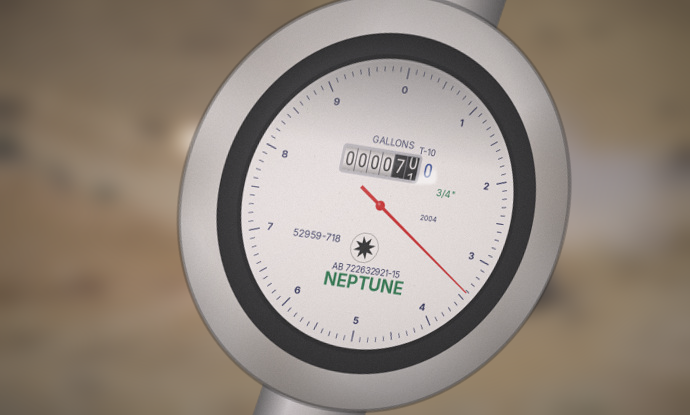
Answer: 703.4gal
